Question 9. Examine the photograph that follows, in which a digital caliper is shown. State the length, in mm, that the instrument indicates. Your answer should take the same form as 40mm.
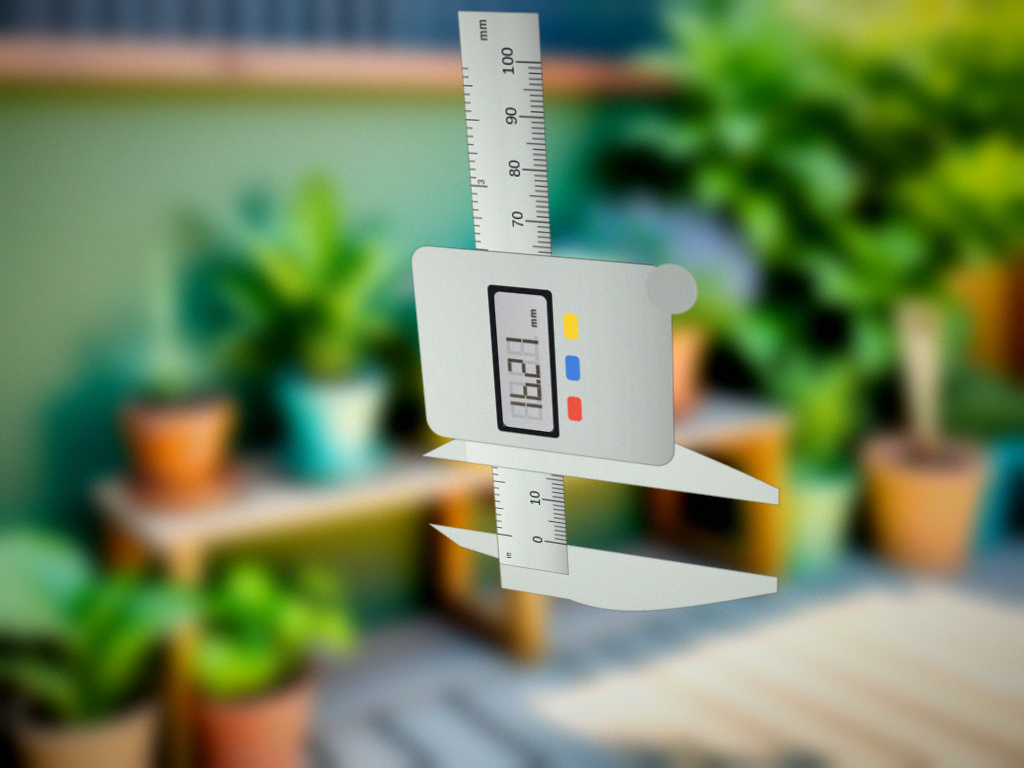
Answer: 16.21mm
